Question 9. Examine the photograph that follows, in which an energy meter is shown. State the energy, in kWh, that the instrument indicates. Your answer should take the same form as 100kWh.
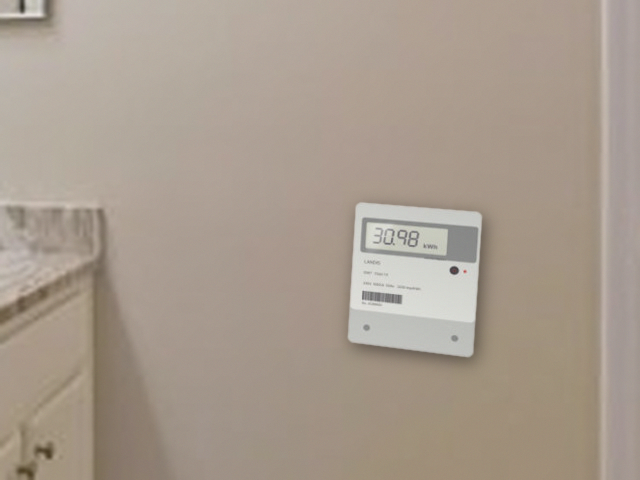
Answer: 30.98kWh
